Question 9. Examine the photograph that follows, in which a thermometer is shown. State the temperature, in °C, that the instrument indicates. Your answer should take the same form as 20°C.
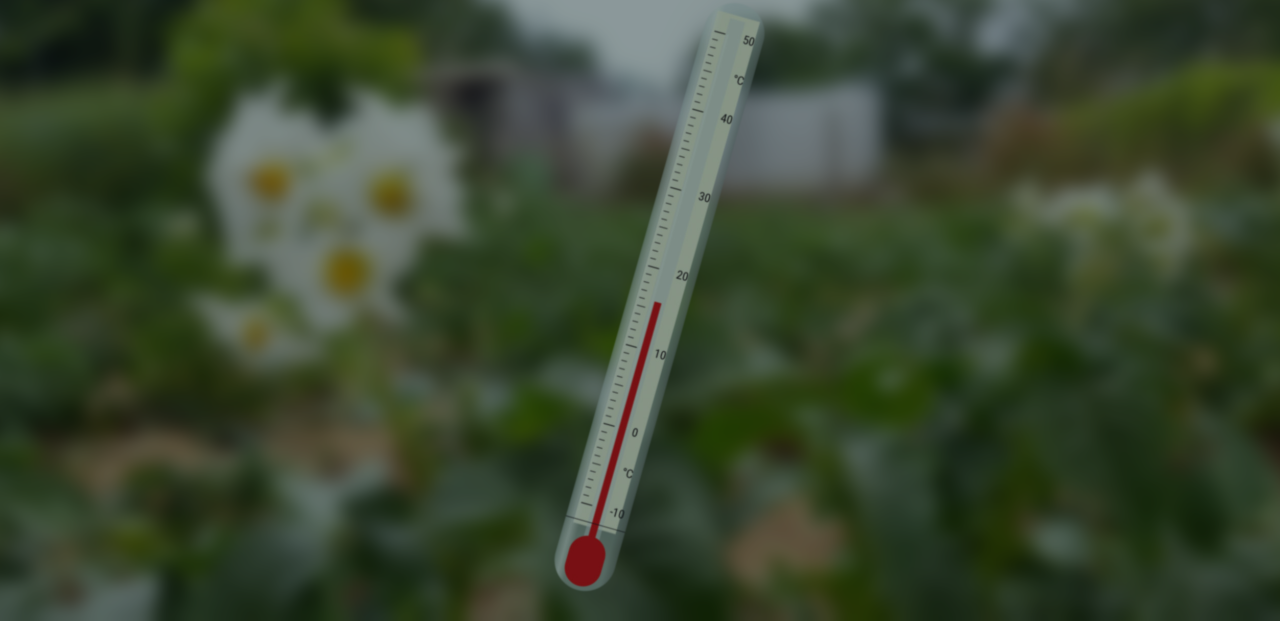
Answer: 16°C
